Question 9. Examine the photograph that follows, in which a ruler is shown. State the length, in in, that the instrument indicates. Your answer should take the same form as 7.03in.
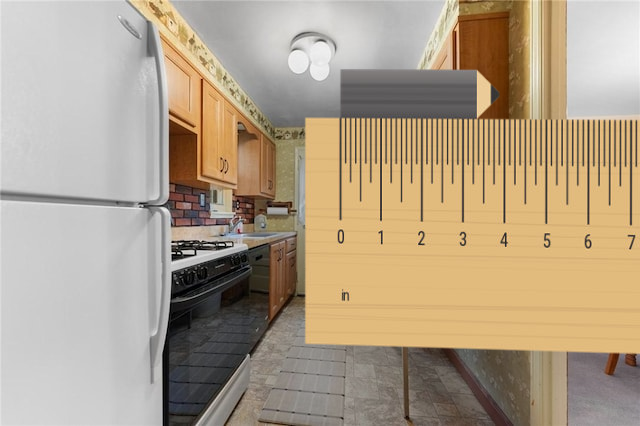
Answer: 3.875in
